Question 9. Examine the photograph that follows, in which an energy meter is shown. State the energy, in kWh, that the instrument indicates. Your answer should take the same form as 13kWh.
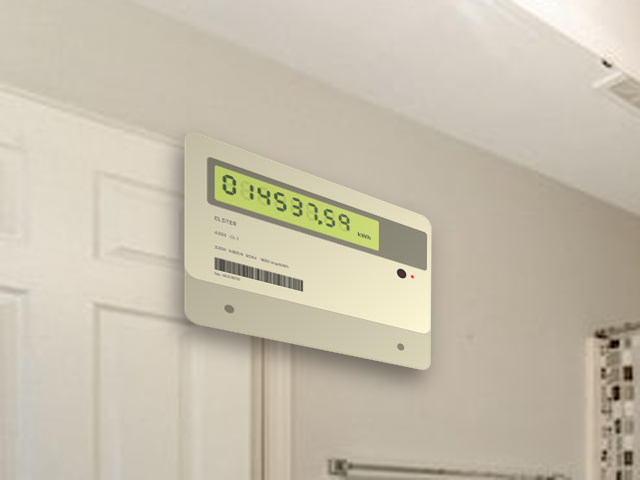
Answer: 14537.59kWh
